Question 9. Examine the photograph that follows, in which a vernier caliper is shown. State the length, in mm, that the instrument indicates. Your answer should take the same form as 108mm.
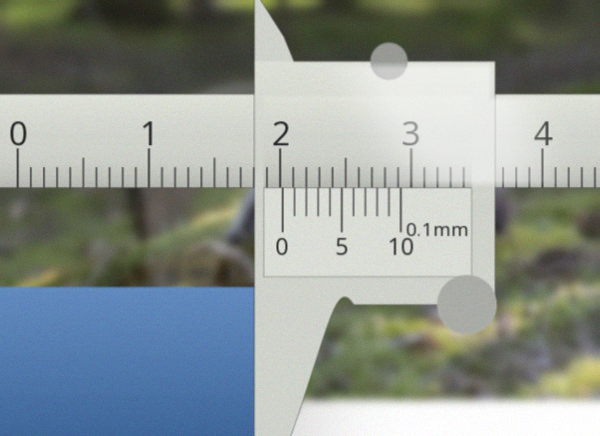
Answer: 20.2mm
